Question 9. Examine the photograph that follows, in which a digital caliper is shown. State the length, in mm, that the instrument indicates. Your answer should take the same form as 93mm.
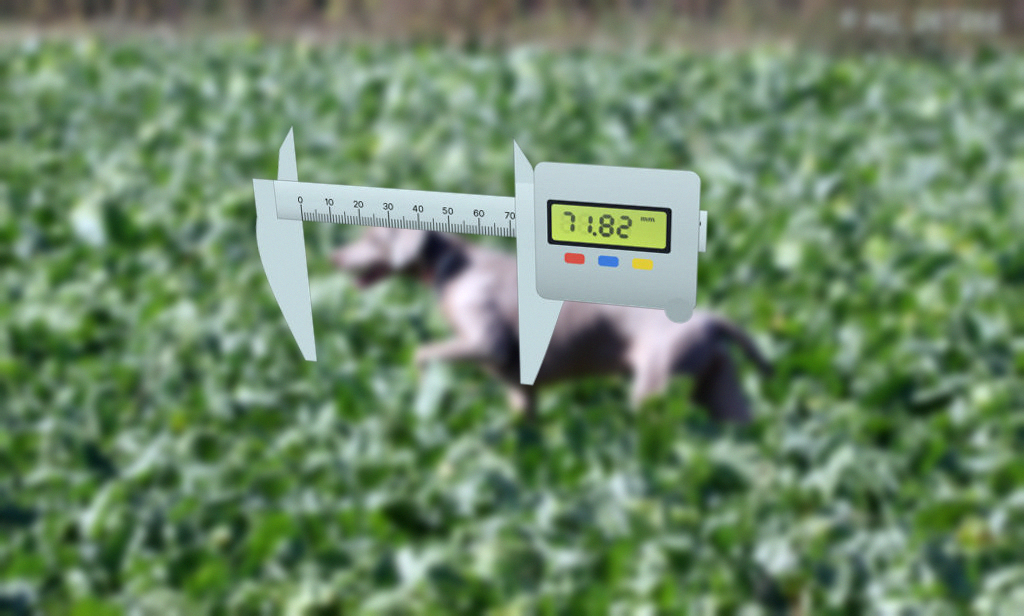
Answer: 71.82mm
